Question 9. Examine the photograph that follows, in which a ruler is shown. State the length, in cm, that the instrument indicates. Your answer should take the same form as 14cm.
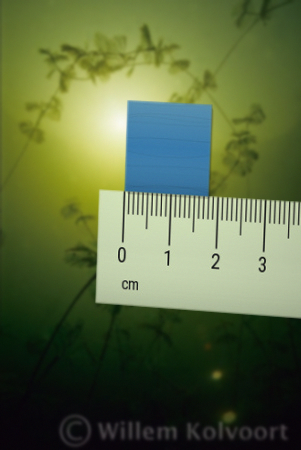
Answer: 1.8cm
